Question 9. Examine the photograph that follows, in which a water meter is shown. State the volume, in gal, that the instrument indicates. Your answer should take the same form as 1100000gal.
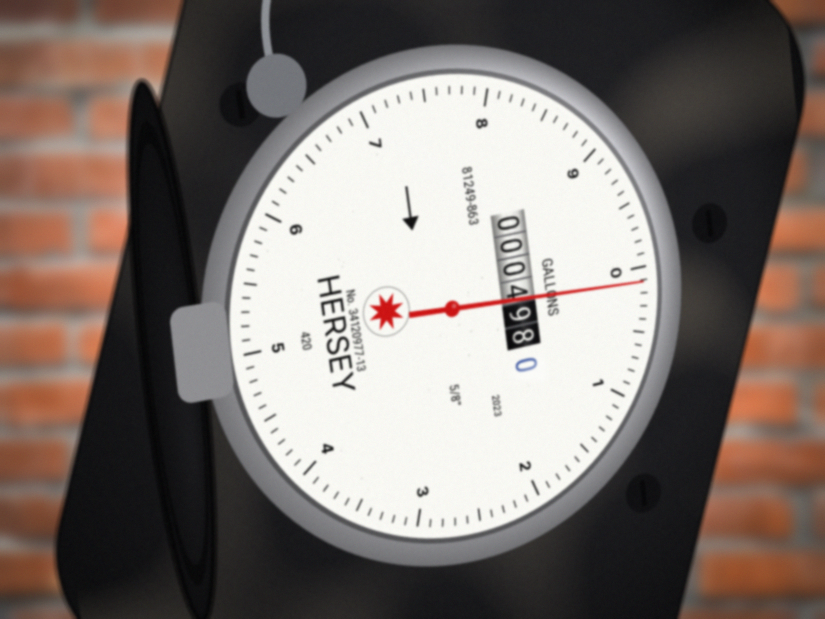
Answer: 4980.1gal
